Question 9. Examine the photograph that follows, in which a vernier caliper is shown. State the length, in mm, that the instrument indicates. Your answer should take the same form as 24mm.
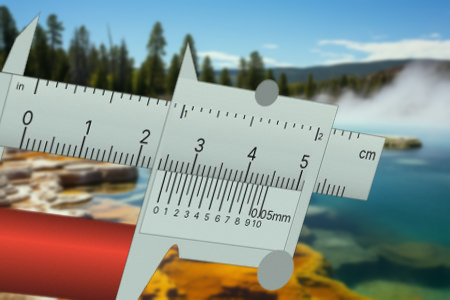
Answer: 25.5mm
